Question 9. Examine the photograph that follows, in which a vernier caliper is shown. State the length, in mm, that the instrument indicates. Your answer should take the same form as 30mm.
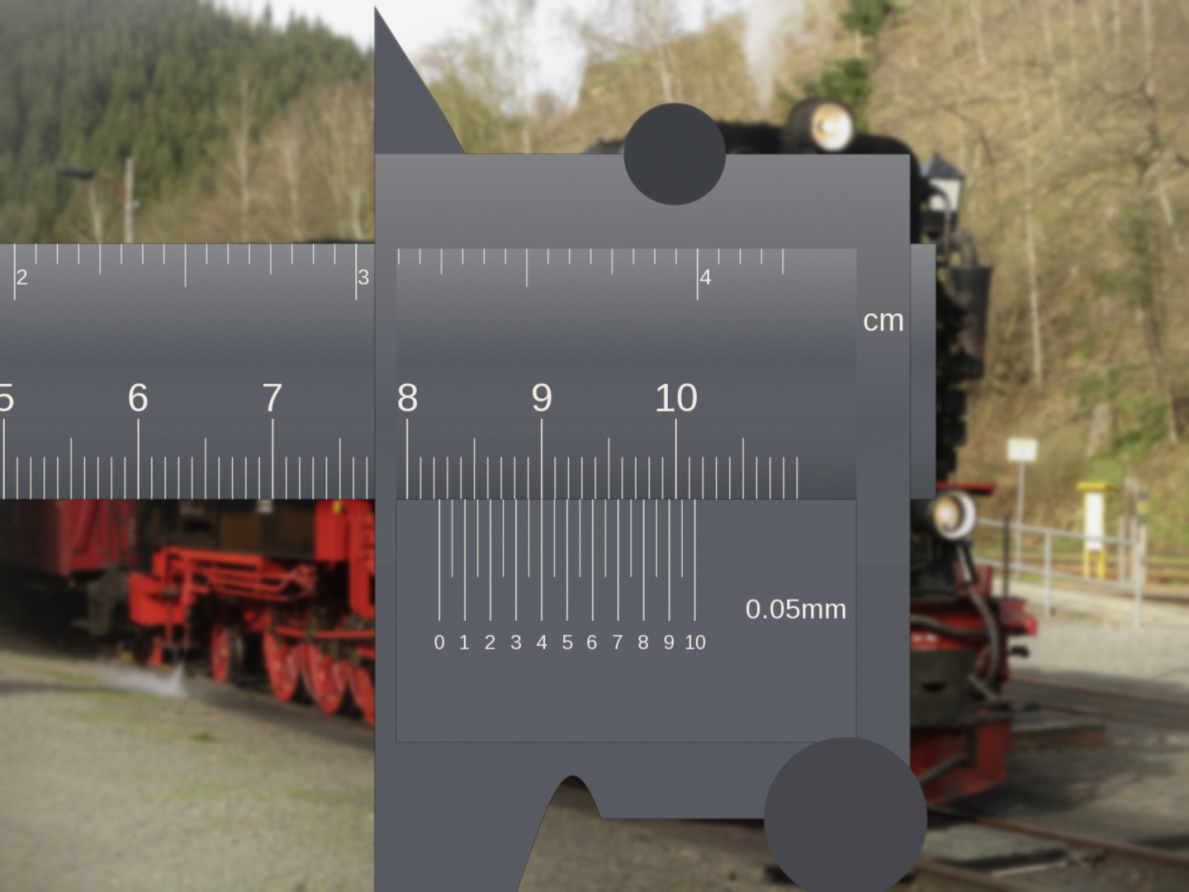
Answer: 82.4mm
